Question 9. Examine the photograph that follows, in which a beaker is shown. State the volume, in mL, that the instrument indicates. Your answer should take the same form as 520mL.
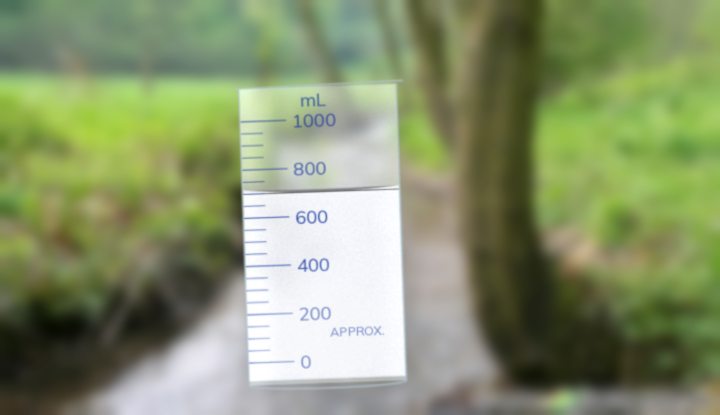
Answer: 700mL
